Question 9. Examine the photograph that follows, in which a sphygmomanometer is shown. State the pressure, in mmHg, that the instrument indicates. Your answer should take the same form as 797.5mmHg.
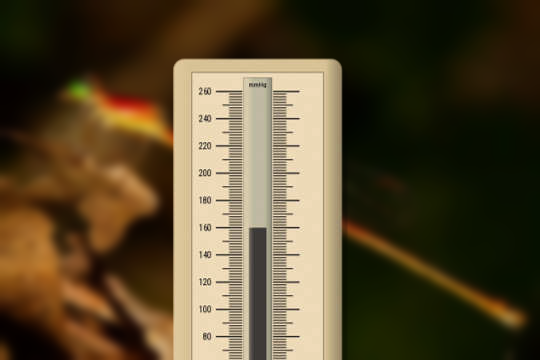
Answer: 160mmHg
